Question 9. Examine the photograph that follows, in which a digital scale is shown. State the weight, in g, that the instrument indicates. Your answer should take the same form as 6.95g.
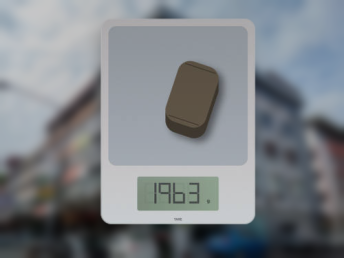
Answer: 1963g
